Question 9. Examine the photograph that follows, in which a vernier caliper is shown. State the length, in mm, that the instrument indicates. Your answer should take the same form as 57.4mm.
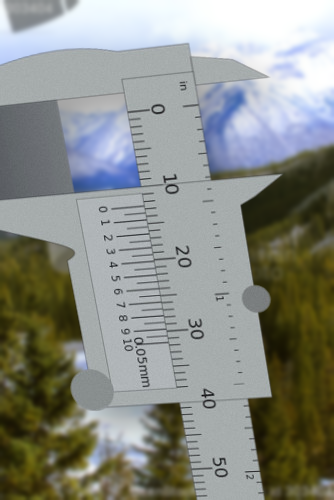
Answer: 12.6mm
